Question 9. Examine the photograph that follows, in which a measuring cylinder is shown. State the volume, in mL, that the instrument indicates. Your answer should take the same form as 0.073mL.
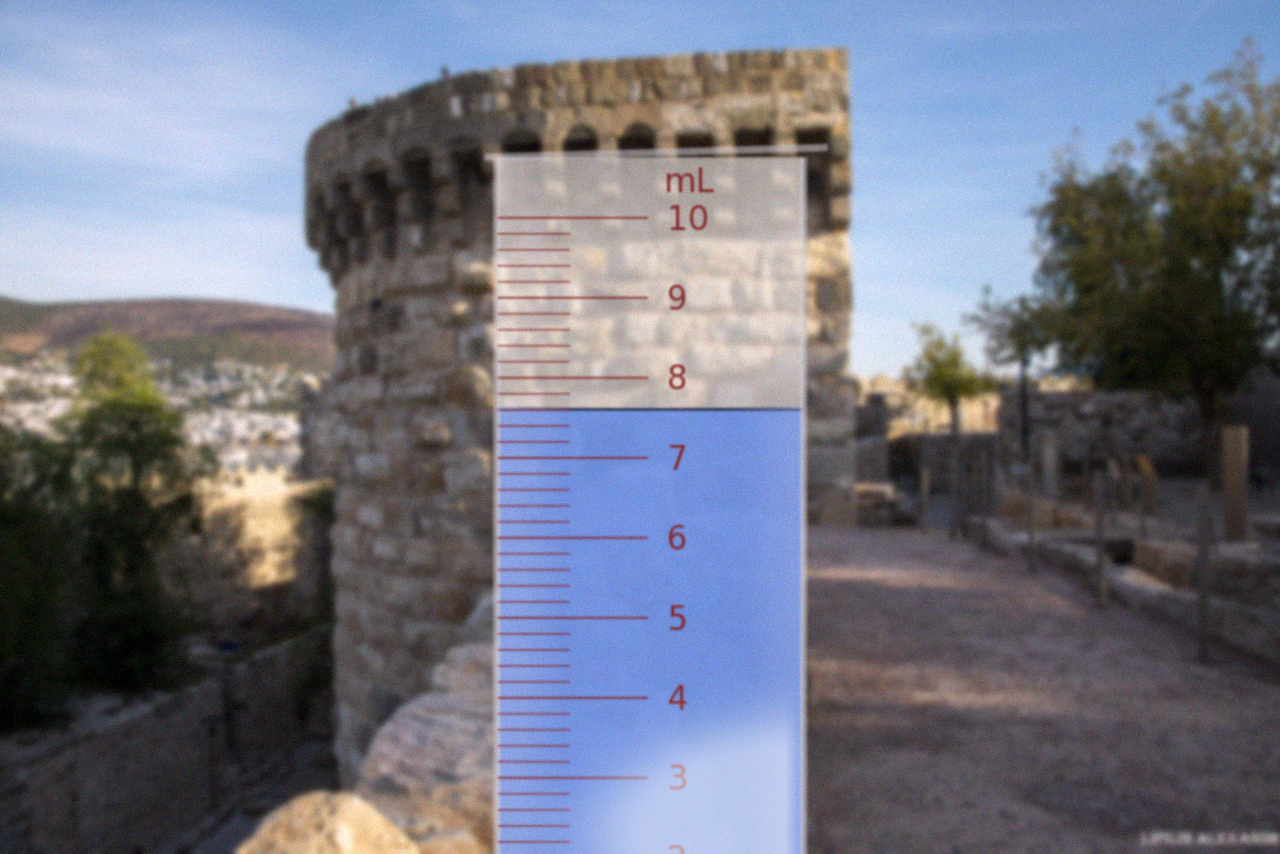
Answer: 7.6mL
